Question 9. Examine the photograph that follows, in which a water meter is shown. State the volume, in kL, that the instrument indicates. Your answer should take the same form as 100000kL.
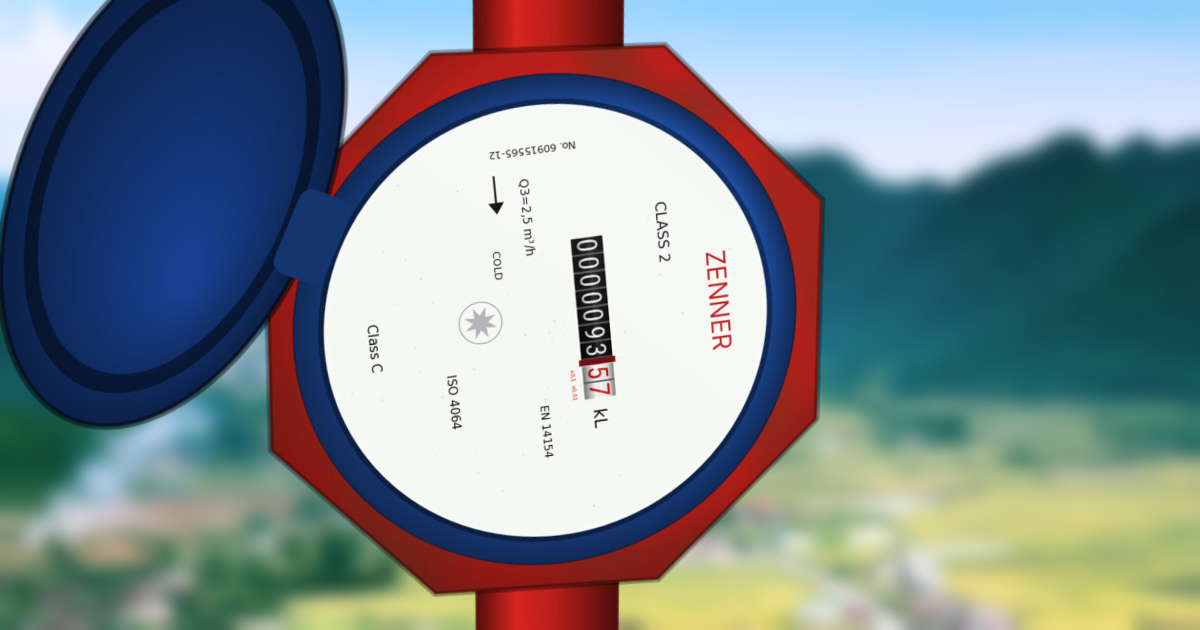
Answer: 93.57kL
